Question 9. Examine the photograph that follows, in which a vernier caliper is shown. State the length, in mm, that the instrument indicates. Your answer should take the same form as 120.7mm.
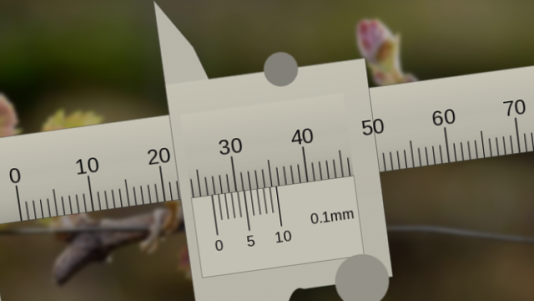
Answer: 26.6mm
